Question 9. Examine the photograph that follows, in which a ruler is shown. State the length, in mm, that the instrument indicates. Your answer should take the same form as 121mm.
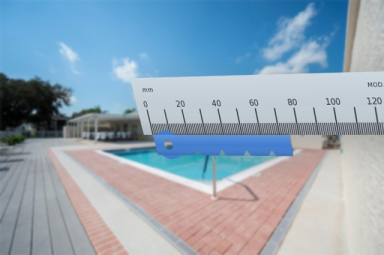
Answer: 75mm
